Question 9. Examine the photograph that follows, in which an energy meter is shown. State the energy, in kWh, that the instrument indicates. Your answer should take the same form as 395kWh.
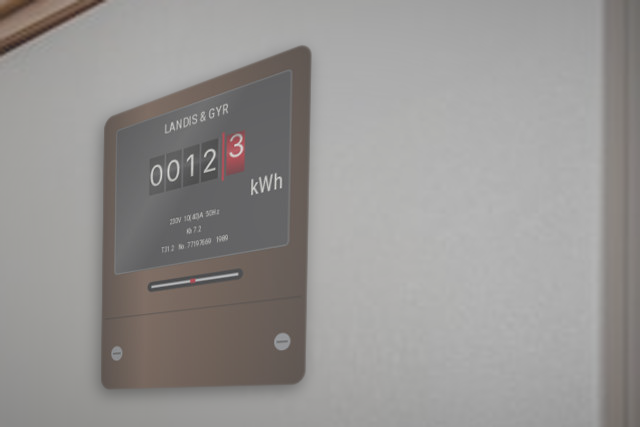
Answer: 12.3kWh
